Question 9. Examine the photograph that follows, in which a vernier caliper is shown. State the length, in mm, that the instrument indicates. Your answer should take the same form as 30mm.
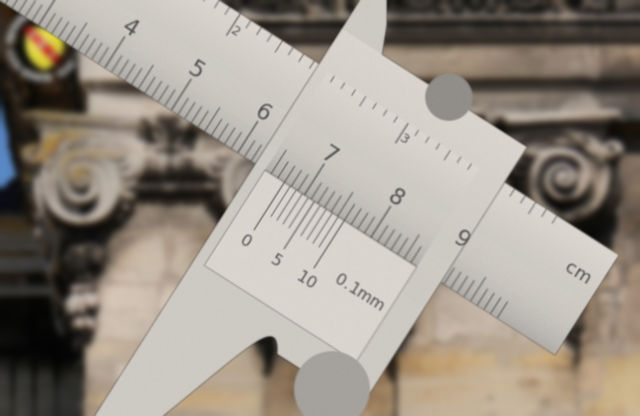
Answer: 67.0mm
